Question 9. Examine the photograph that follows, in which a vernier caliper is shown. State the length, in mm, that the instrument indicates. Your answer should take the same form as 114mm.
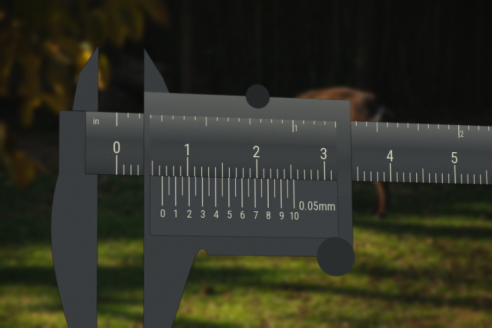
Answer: 6.4mm
